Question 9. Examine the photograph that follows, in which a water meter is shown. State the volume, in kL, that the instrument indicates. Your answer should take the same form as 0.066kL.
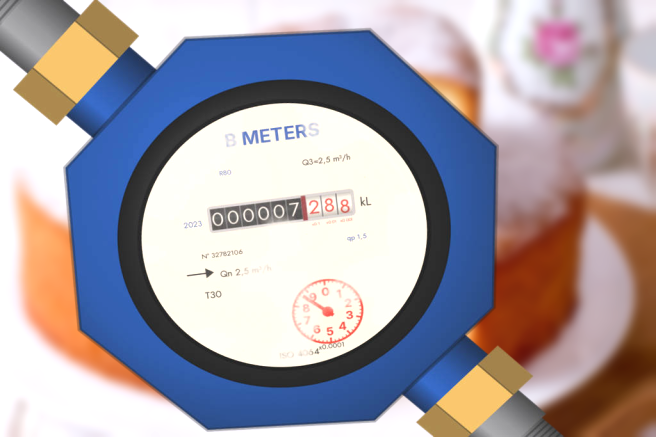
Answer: 7.2878kL
